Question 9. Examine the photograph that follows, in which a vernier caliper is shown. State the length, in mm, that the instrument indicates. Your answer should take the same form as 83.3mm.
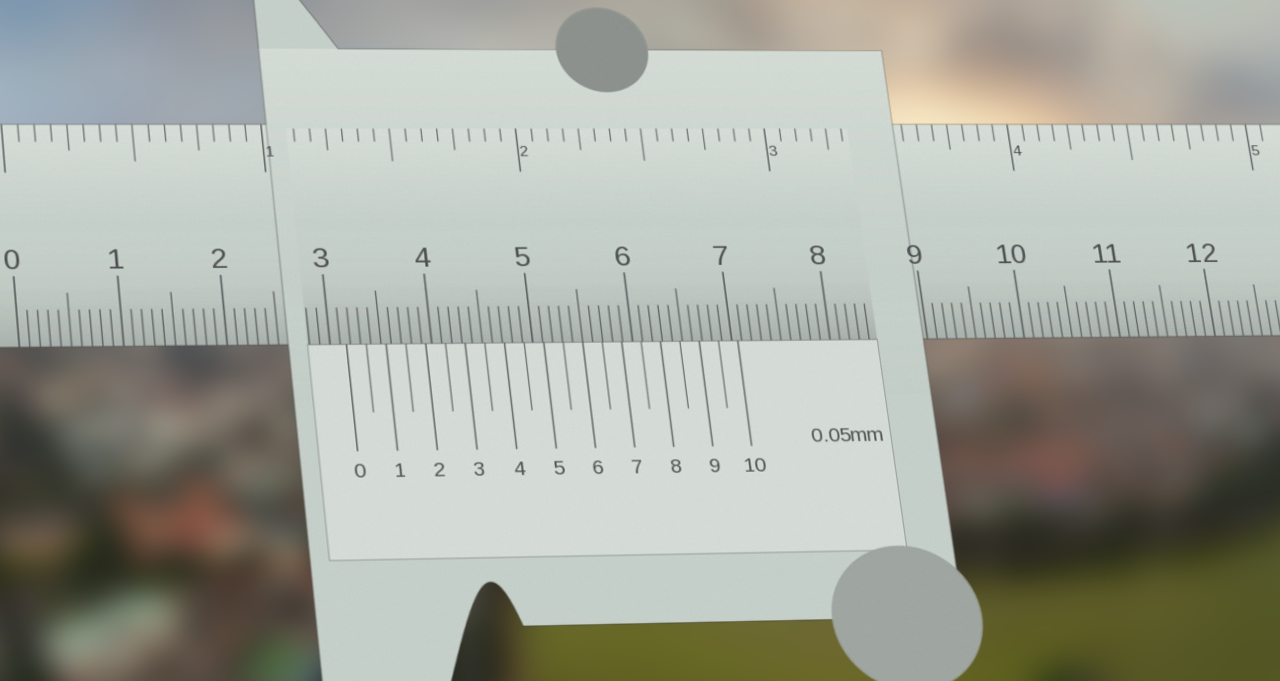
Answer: 31.6mm
